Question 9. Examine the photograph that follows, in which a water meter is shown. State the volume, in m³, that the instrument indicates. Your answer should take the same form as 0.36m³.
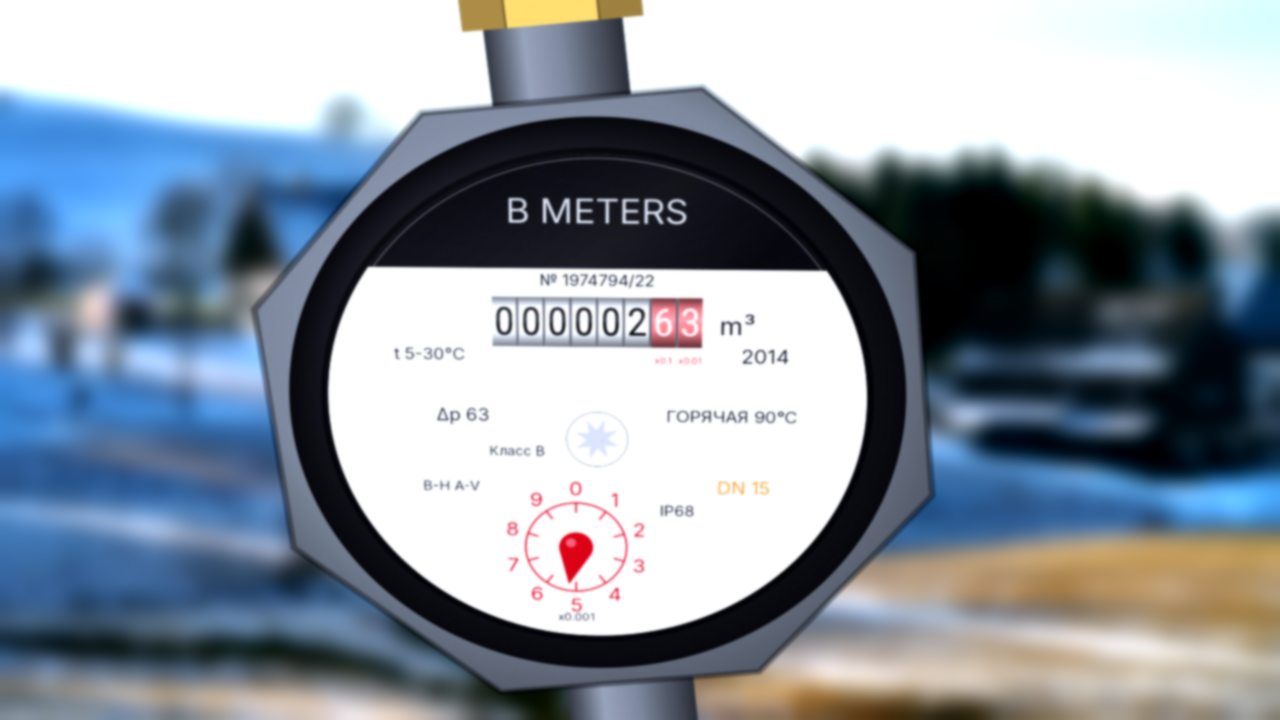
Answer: 2.635m³
